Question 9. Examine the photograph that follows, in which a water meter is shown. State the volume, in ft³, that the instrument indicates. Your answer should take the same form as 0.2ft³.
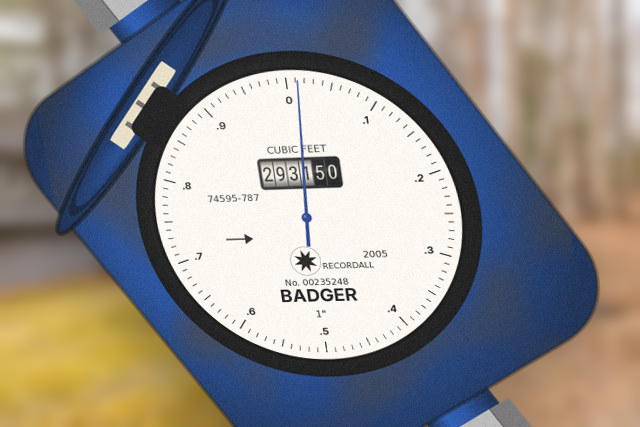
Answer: 293150.01ft³
